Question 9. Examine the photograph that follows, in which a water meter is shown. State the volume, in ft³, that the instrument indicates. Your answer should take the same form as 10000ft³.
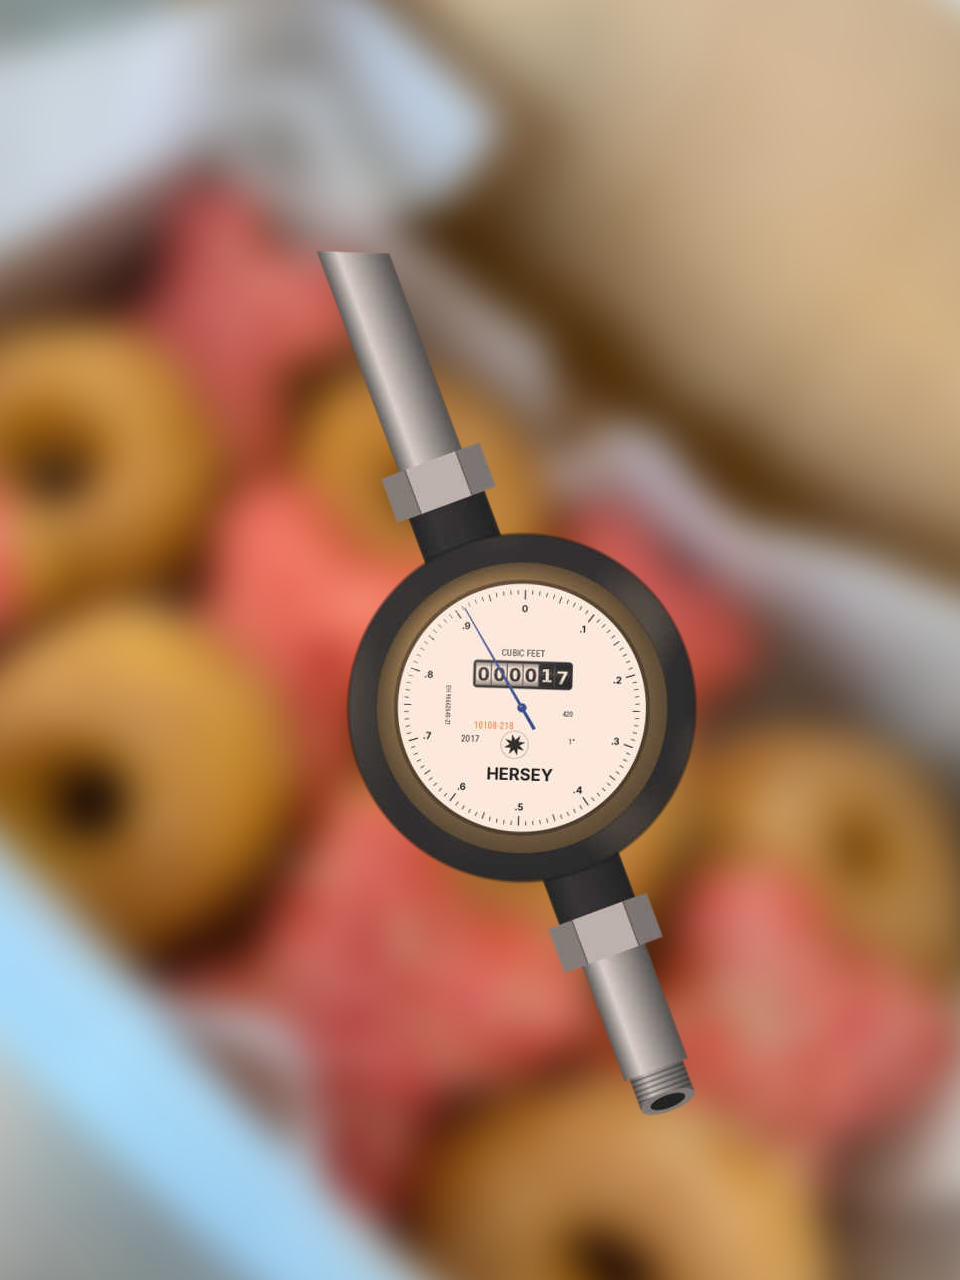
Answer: 16.91ft³
